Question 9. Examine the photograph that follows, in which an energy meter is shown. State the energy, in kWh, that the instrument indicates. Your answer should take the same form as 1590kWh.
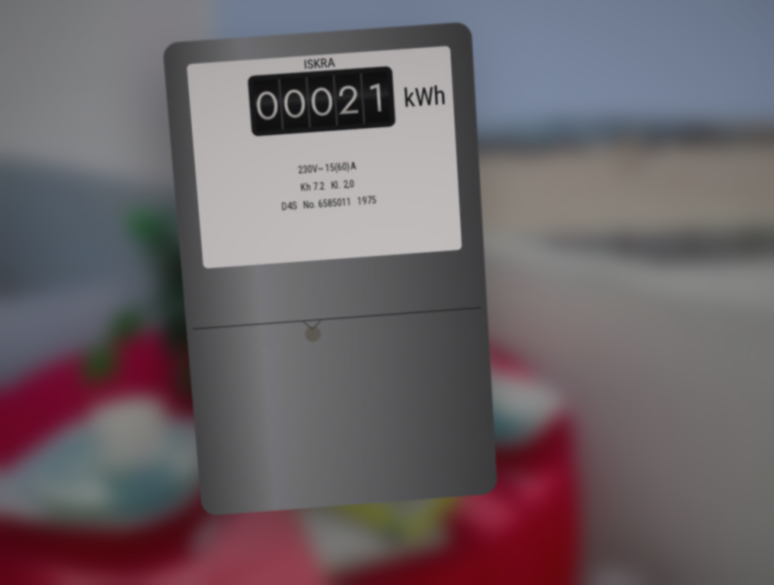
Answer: 21kWh
